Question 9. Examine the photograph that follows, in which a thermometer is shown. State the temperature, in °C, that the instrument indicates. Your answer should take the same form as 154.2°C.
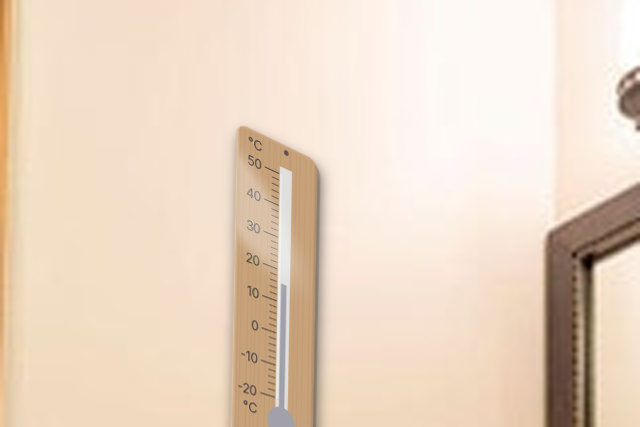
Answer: 16°C
